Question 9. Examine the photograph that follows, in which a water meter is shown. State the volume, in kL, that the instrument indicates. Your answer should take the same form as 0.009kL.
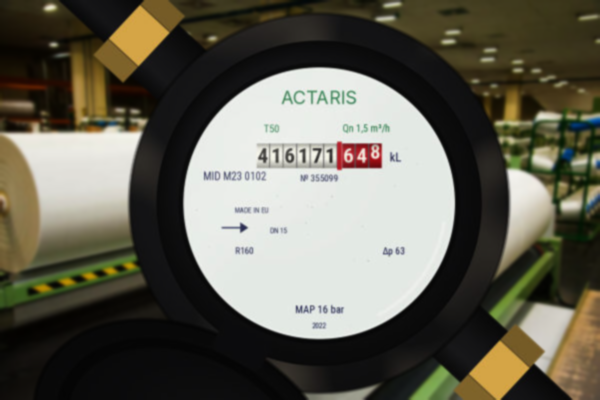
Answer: 416171.648kL
